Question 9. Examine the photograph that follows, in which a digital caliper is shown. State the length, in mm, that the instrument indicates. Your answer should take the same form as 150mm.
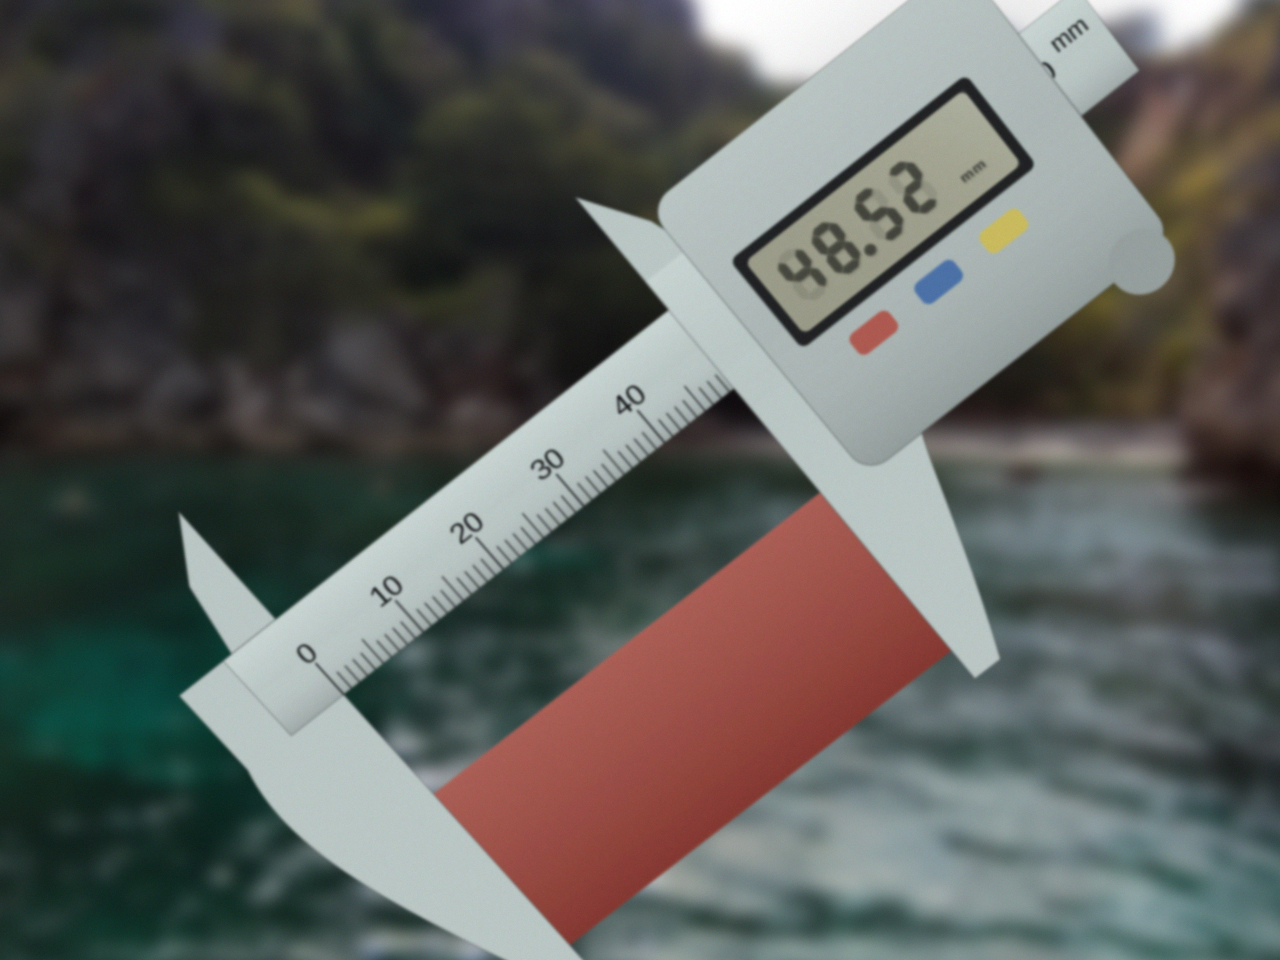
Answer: 48.52mm
